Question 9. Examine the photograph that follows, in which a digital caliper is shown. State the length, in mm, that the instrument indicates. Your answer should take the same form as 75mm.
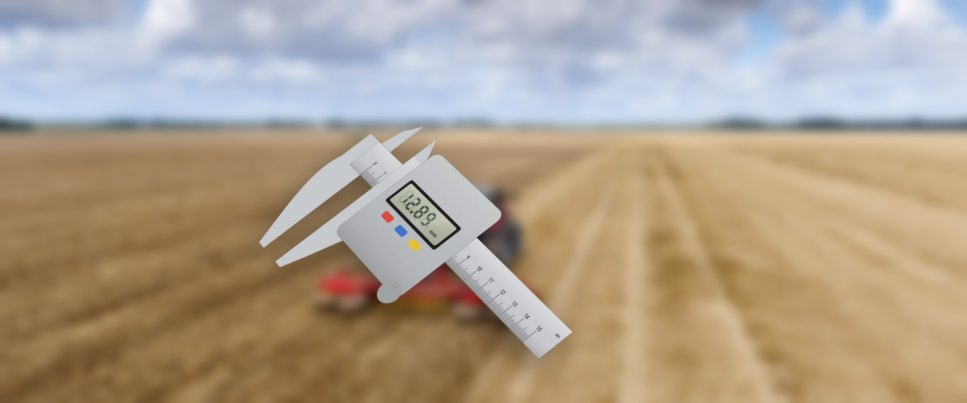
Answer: 12.89mm
